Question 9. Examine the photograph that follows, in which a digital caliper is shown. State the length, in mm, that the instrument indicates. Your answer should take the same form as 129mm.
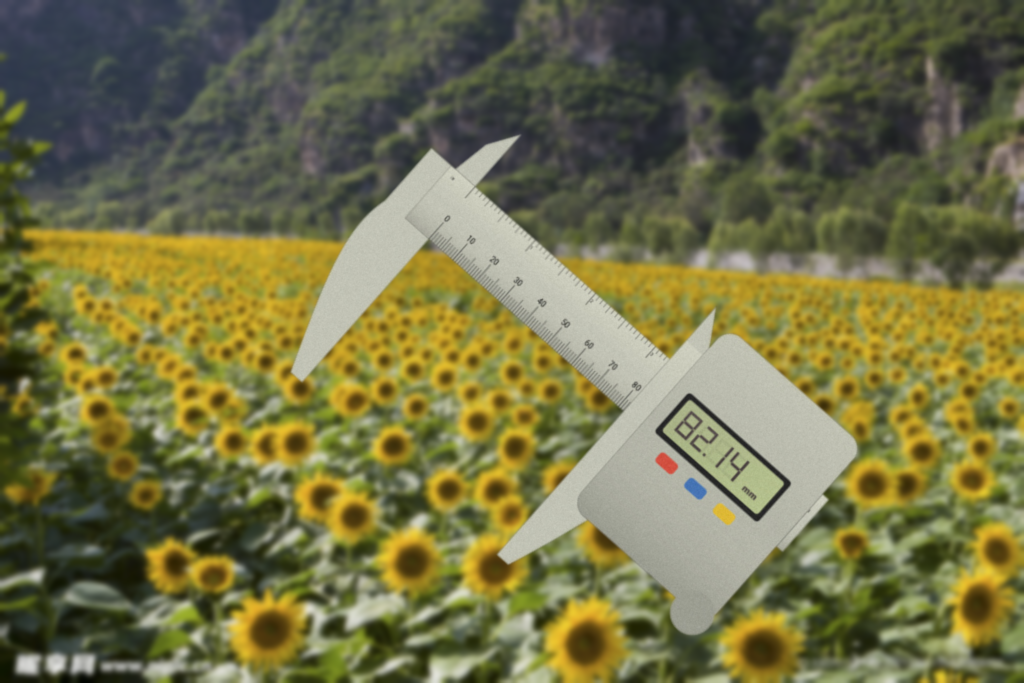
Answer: 82.14mm
